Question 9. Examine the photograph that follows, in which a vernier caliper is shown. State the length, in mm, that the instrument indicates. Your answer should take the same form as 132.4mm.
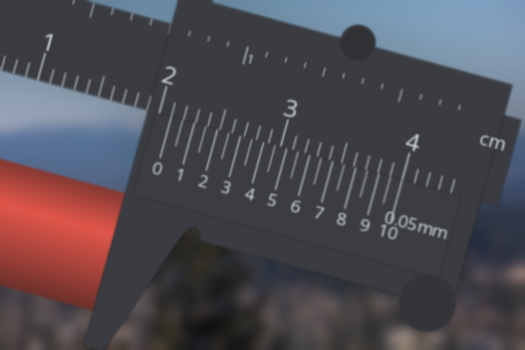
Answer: 21.0mm
